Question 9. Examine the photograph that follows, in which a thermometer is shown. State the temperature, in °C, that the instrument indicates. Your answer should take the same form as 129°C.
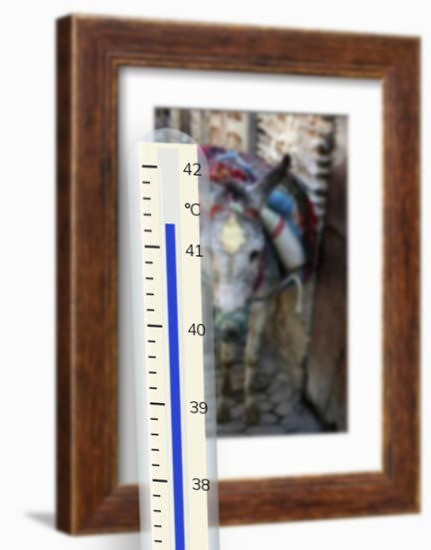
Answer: 41.3°C
